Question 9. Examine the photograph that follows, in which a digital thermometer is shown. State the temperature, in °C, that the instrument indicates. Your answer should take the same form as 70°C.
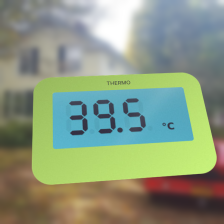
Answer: 39.5°C
